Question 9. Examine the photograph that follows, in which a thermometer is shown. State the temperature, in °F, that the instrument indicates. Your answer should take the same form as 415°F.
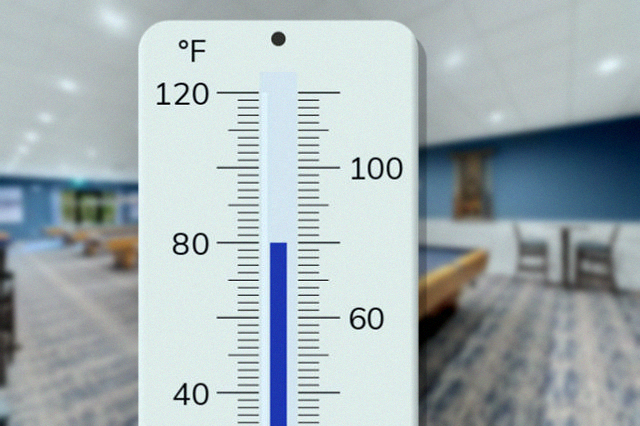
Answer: 80°F
